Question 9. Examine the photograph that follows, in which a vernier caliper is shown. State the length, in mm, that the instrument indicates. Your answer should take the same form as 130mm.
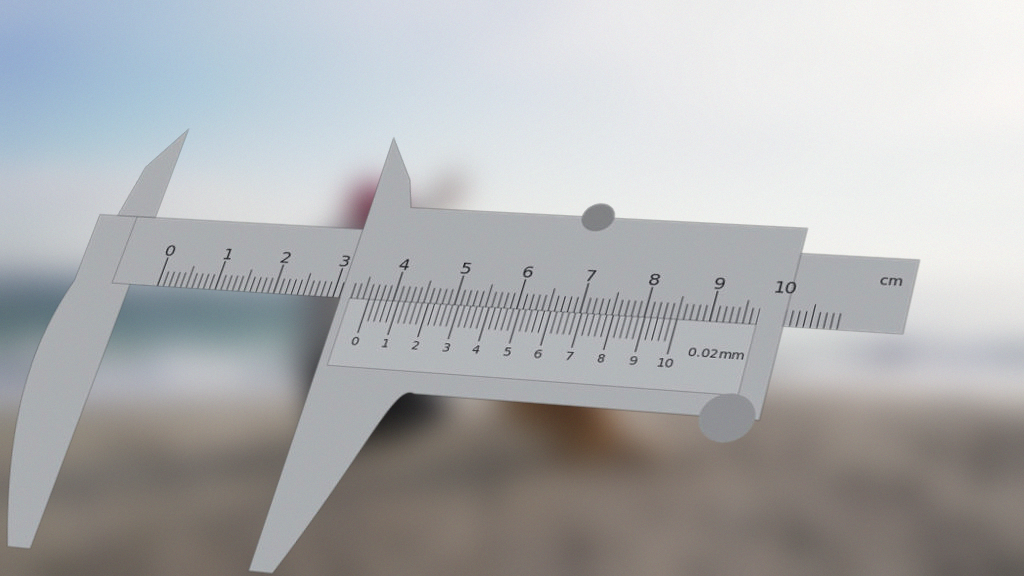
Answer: 36.0mm
